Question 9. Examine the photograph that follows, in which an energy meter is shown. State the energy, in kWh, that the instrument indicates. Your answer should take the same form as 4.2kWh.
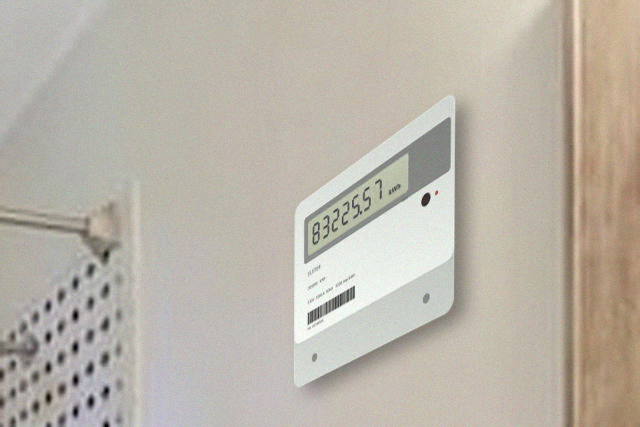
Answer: 83225.57kWh
